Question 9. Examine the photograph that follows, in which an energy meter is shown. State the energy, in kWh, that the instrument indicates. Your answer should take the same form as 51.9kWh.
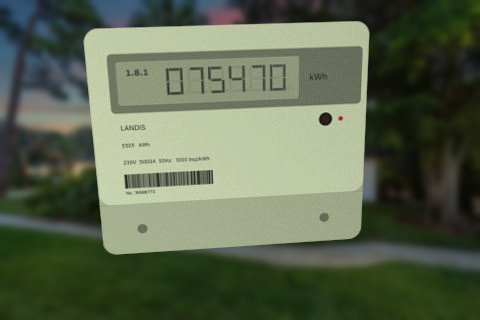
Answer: 75470kWh
